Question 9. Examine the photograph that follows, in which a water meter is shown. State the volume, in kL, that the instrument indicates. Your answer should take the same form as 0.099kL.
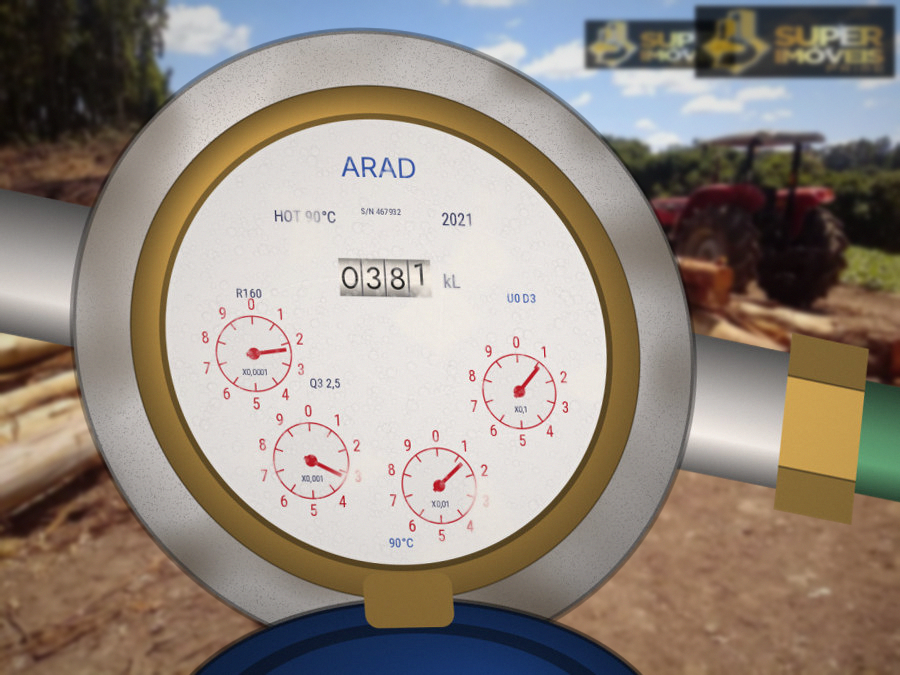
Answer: 381.1132kL
